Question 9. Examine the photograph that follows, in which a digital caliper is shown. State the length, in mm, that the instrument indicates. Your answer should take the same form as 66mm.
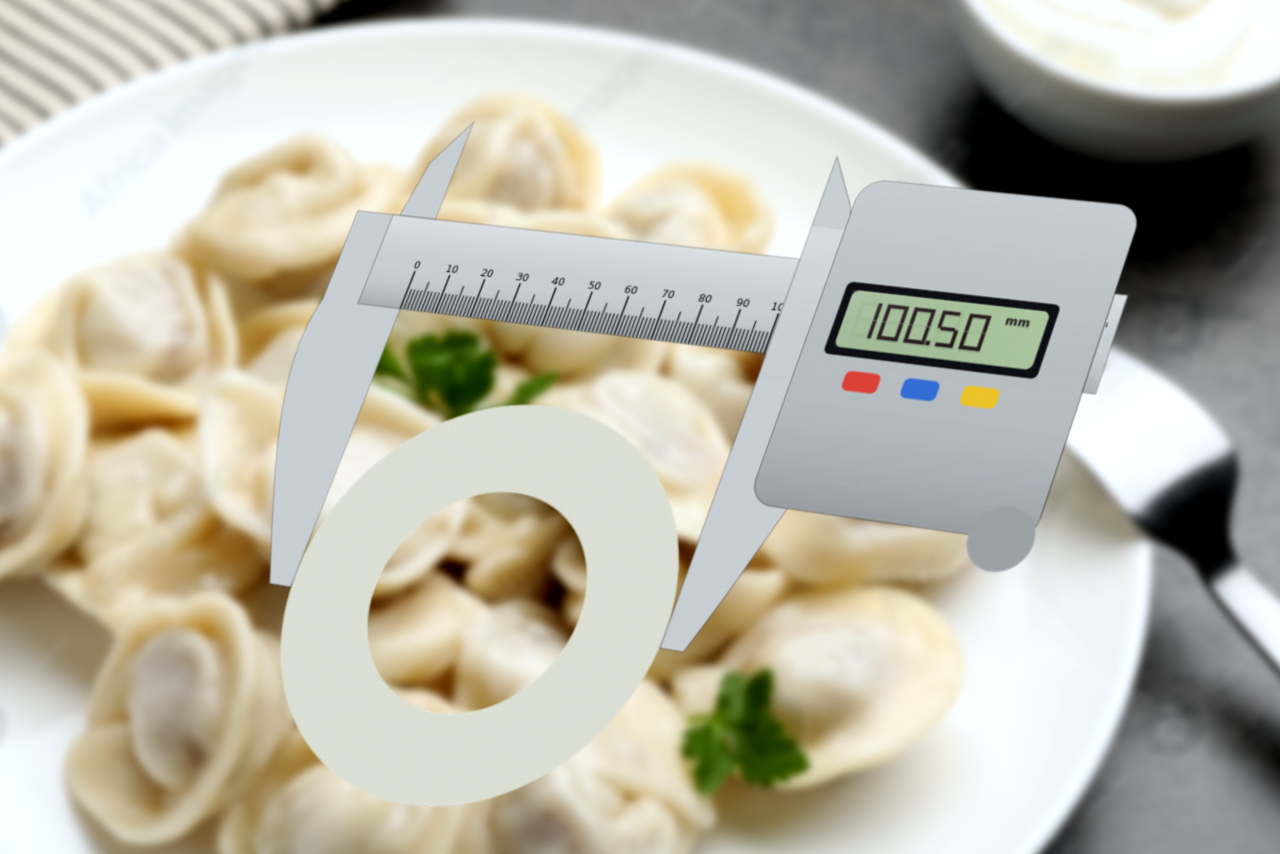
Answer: 100.50mm
